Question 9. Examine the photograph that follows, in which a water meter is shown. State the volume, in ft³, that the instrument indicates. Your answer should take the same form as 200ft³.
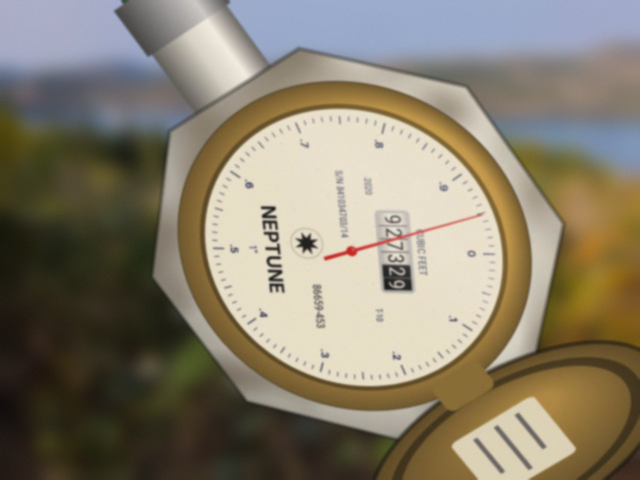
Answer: 927328.95ft³
